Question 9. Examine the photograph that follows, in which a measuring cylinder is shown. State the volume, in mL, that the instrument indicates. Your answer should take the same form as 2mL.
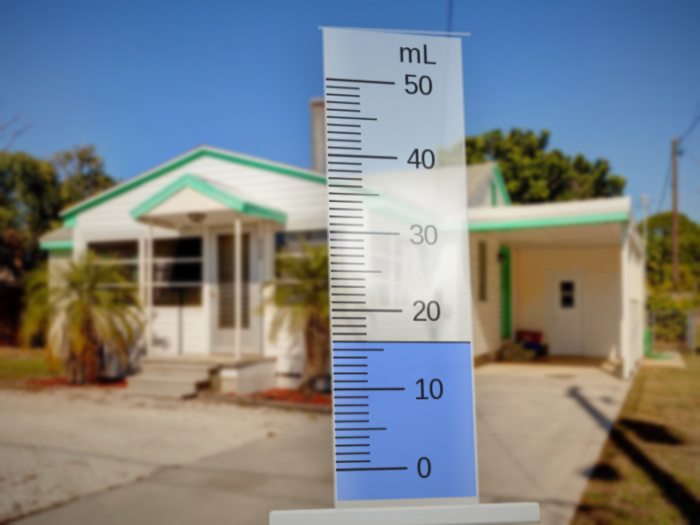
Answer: 16mL
